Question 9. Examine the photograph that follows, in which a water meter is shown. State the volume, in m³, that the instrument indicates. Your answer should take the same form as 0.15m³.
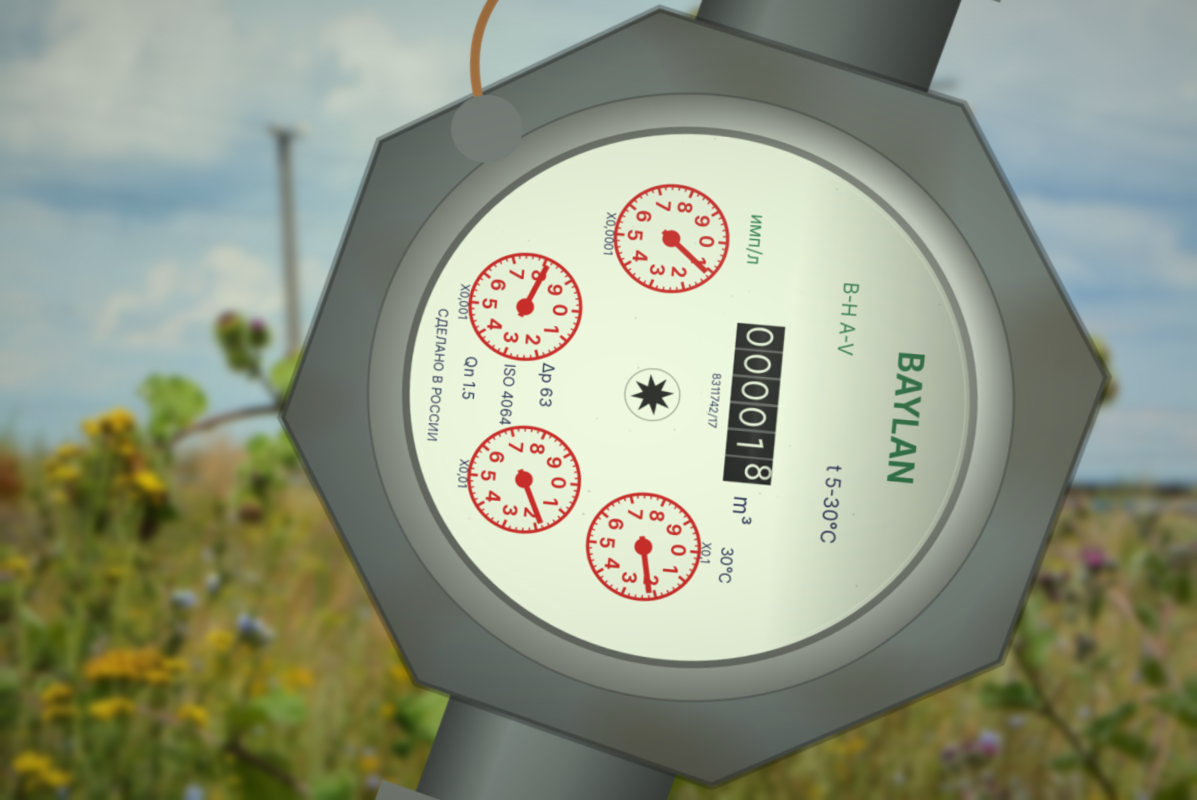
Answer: 18.2181m³
